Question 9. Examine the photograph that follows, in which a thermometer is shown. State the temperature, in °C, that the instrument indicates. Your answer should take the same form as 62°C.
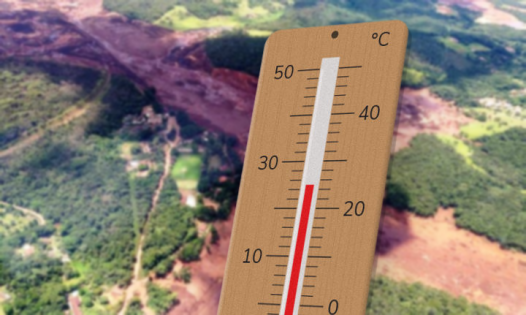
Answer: 25°C
